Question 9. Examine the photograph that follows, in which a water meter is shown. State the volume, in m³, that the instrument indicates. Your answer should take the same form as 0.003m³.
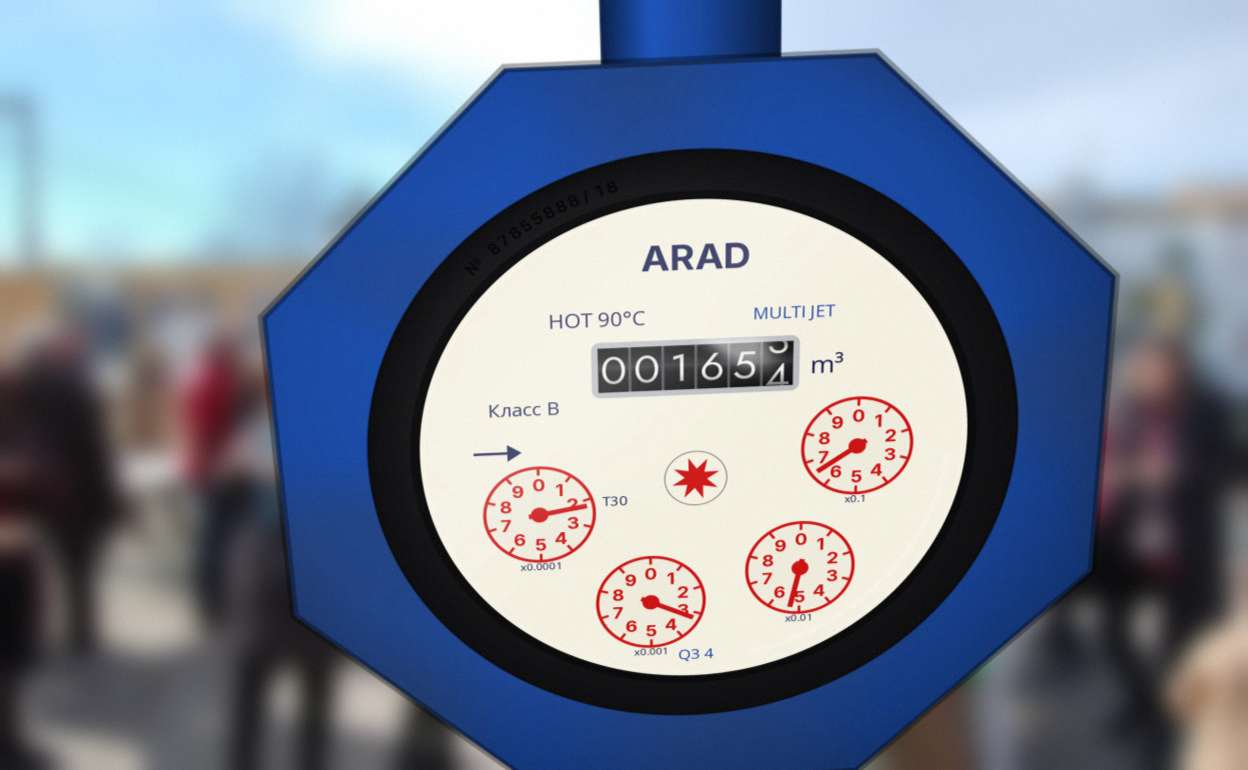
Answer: 1653.6532m³
